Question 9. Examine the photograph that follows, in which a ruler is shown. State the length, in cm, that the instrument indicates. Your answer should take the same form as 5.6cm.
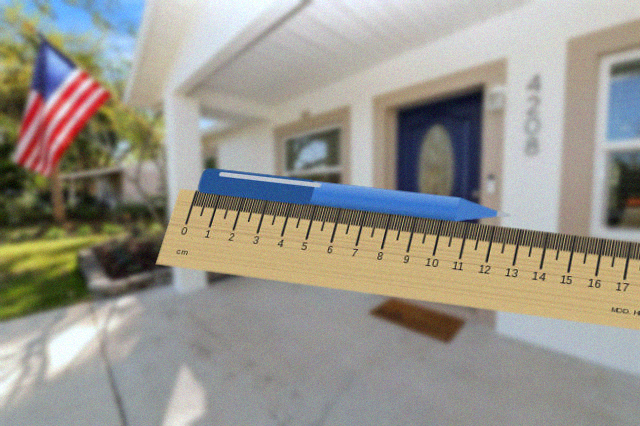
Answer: 12.5cm
